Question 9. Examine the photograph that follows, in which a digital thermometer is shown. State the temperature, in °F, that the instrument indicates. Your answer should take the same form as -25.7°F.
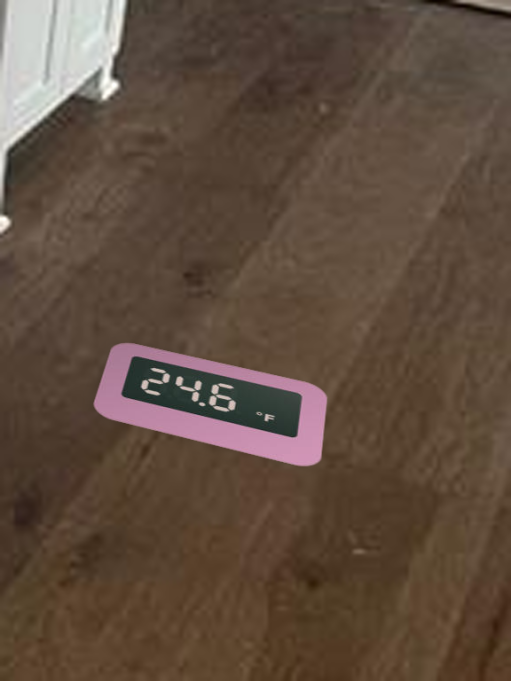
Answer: 24.6°F
